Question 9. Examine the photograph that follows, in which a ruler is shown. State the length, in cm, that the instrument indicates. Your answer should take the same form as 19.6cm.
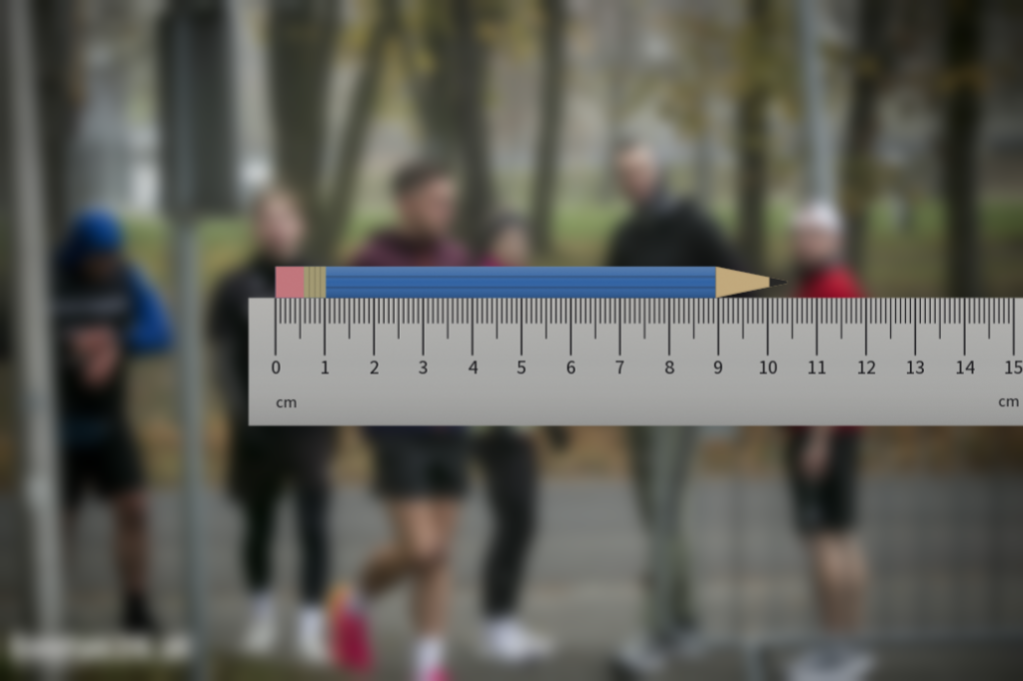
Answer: 10.4cm
